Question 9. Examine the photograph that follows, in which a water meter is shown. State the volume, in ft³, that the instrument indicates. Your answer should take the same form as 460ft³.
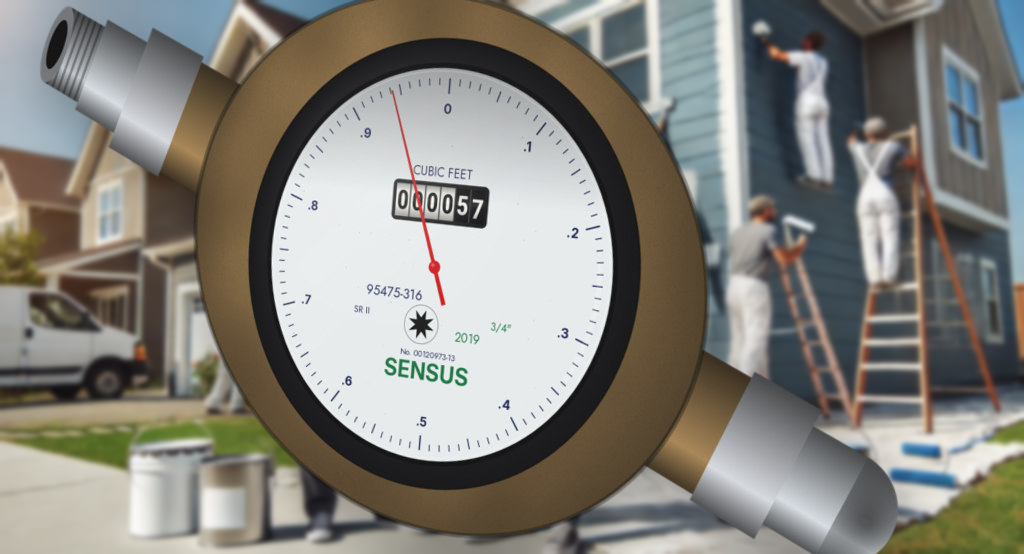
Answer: 56.94ft³
